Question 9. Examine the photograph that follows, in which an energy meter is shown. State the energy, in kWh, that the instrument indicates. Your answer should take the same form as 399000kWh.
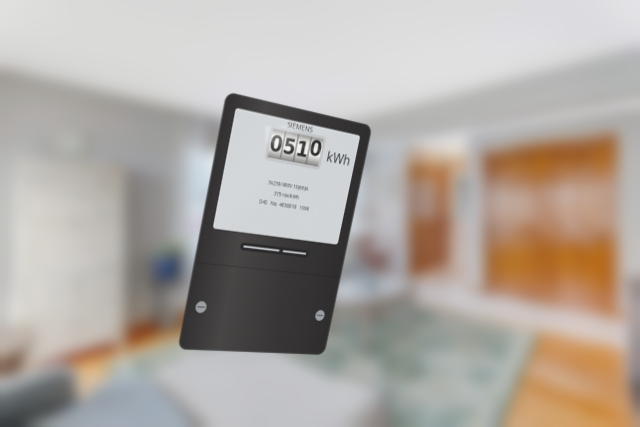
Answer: 510kWh
